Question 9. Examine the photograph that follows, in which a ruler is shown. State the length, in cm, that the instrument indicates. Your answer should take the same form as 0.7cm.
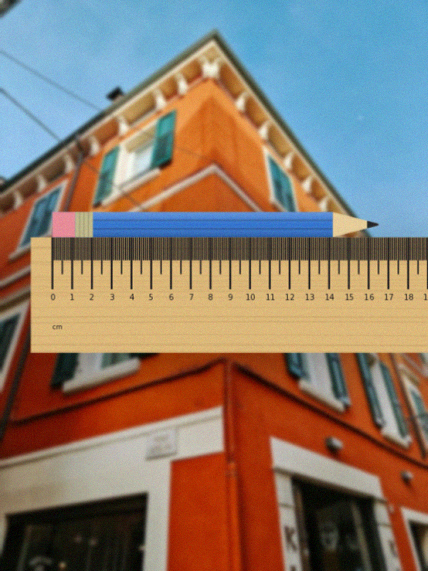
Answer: 16.5cm
